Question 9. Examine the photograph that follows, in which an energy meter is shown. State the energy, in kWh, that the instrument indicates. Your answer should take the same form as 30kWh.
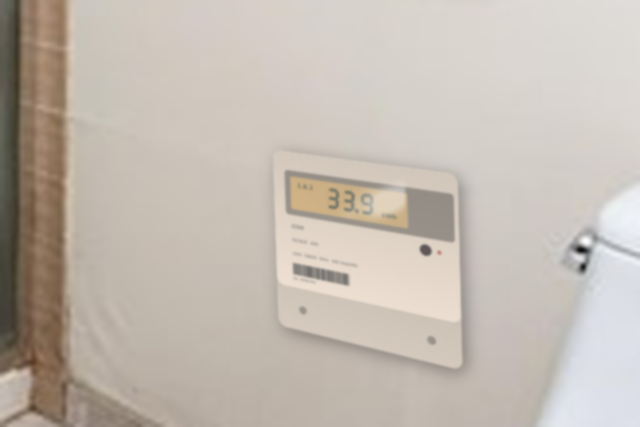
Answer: 33.9kWh
